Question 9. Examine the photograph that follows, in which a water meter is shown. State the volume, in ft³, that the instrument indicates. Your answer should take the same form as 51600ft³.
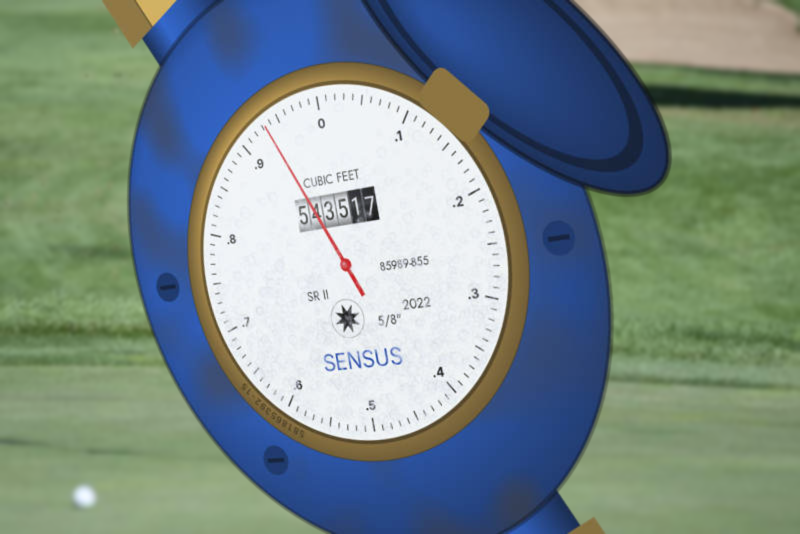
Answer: 543516.93ft³
